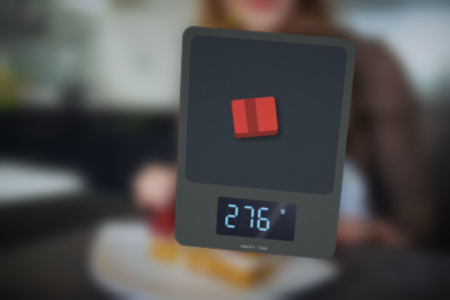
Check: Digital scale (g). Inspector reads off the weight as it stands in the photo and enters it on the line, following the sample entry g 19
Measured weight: g 276
